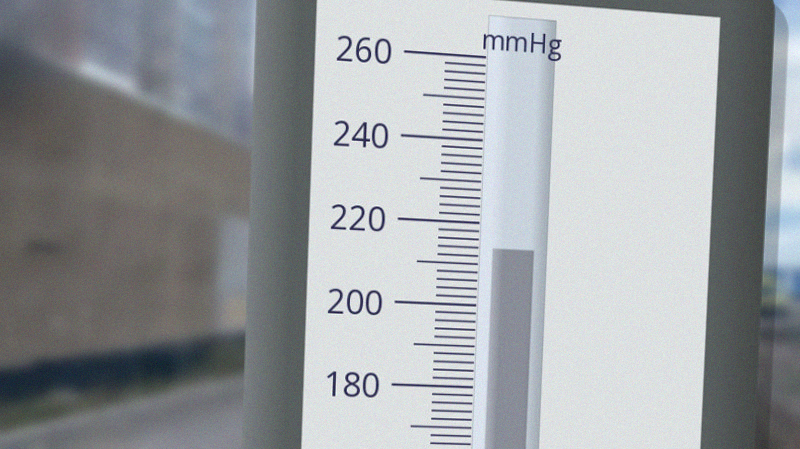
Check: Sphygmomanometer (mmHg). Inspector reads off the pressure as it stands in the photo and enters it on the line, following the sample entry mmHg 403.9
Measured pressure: mmHg 214
